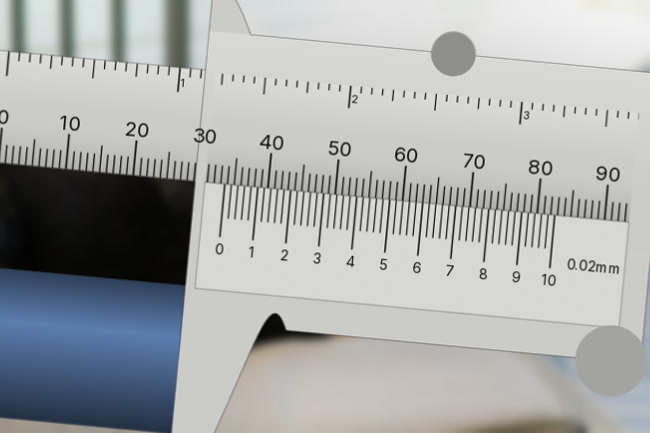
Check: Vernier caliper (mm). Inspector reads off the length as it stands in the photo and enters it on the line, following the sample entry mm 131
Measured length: mm 33.6
